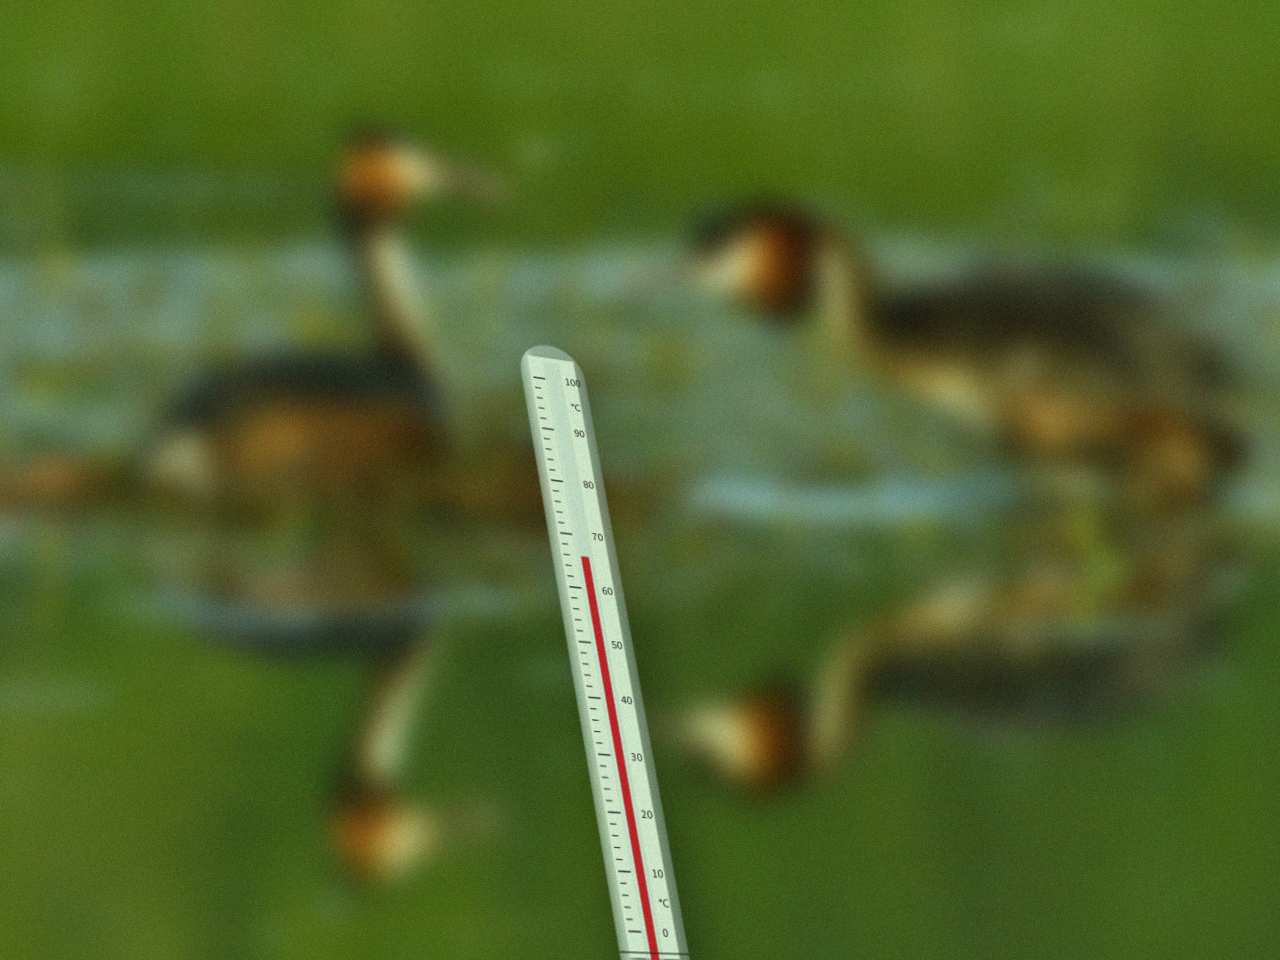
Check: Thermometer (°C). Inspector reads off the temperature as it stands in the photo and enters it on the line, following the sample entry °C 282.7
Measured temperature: °C 66
